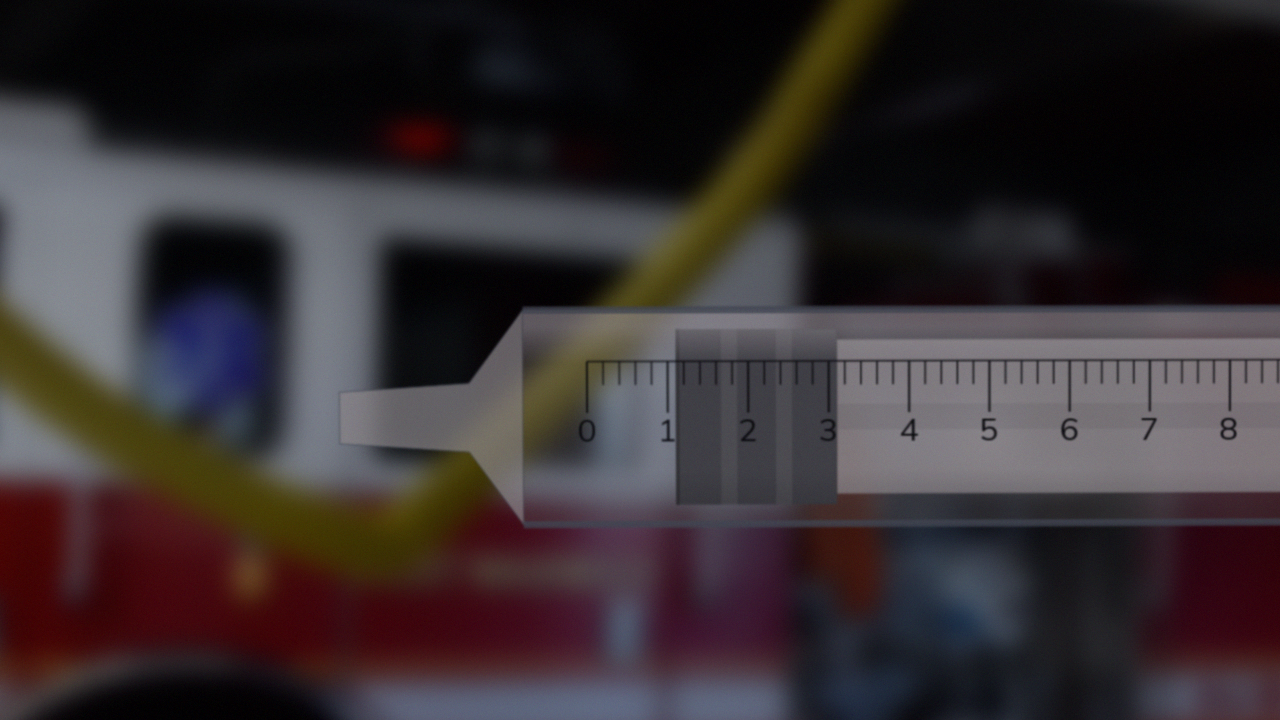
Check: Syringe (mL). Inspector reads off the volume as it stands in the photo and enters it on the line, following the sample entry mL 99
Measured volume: mL 1.1
